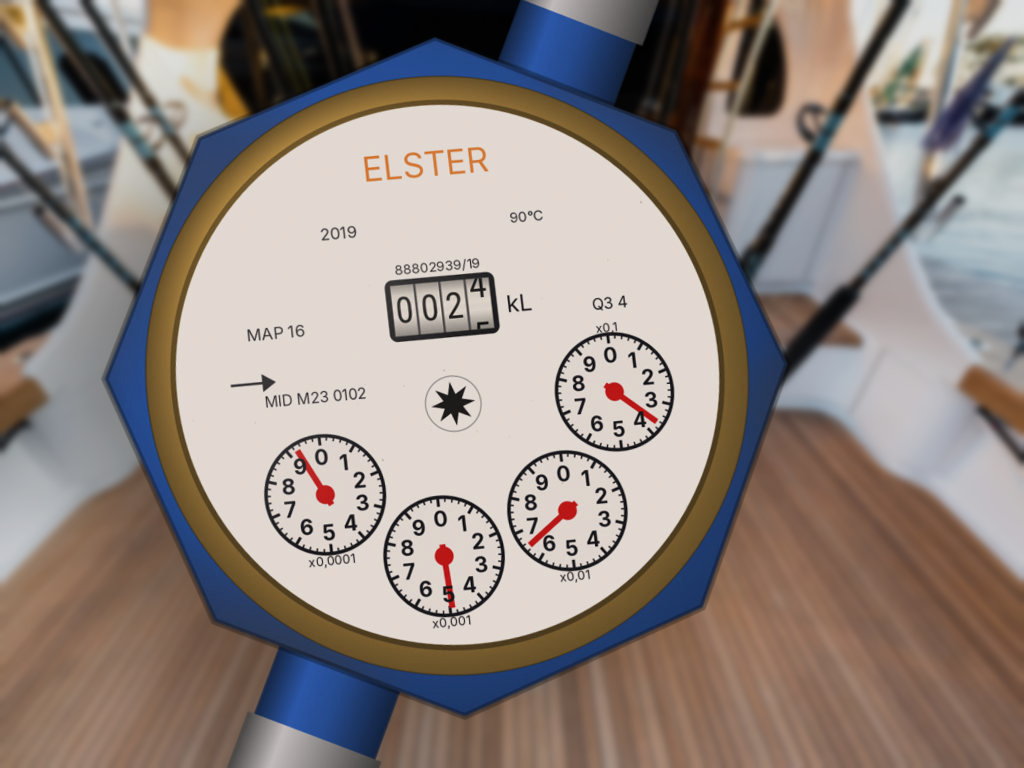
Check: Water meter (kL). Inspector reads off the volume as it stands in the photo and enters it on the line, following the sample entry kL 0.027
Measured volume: kL 24.3649
